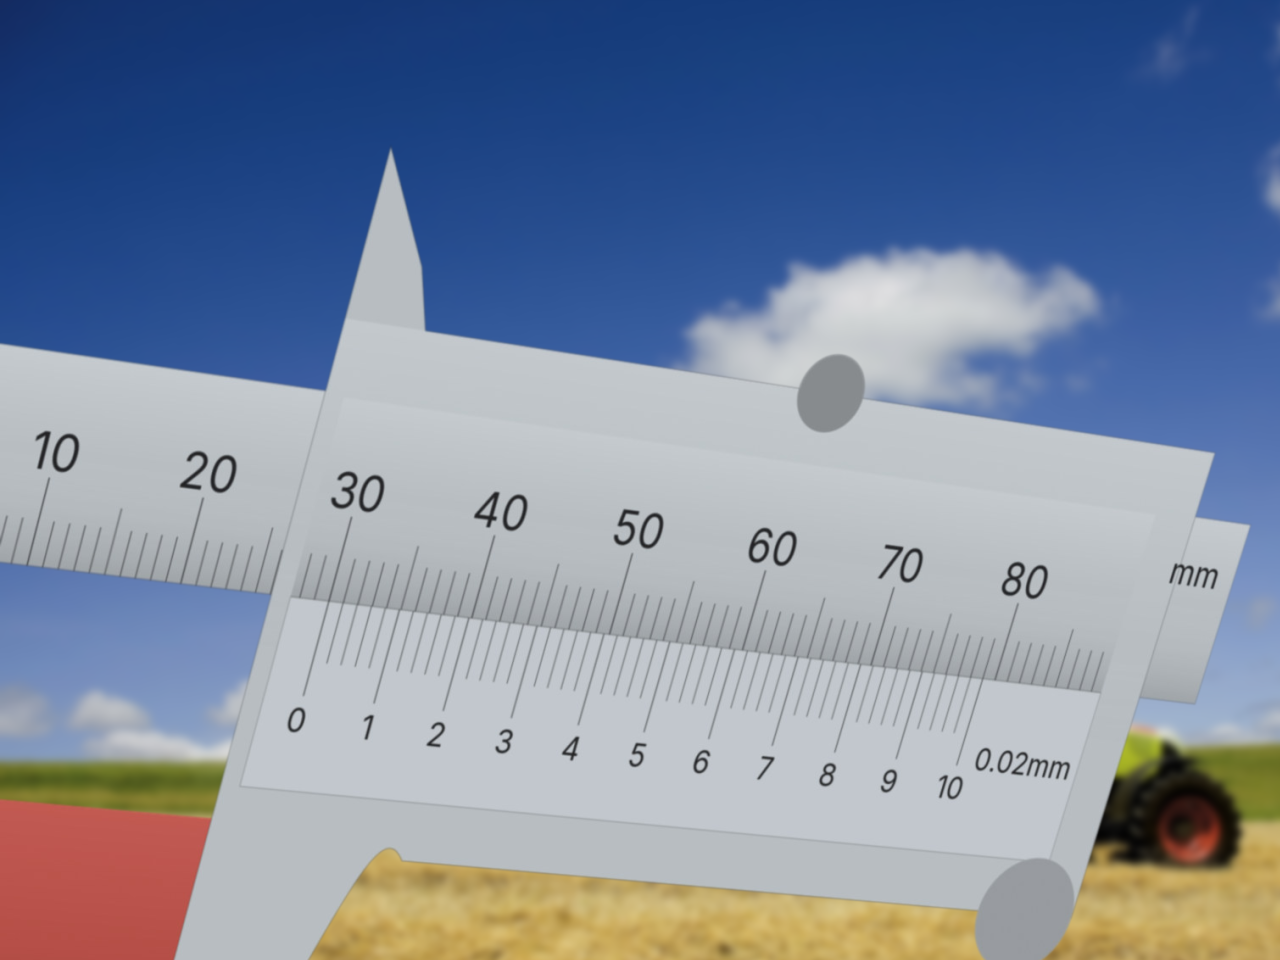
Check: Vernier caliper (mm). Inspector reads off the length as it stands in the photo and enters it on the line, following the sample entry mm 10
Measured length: mm 30.0
